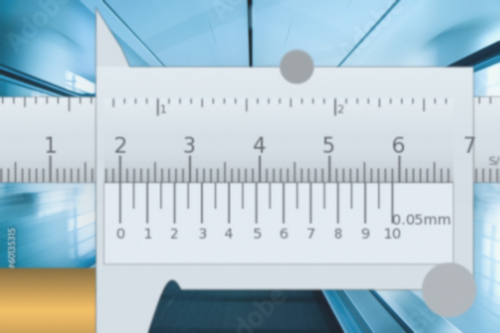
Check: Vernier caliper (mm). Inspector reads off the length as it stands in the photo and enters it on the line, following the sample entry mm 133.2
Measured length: mm 20.0
